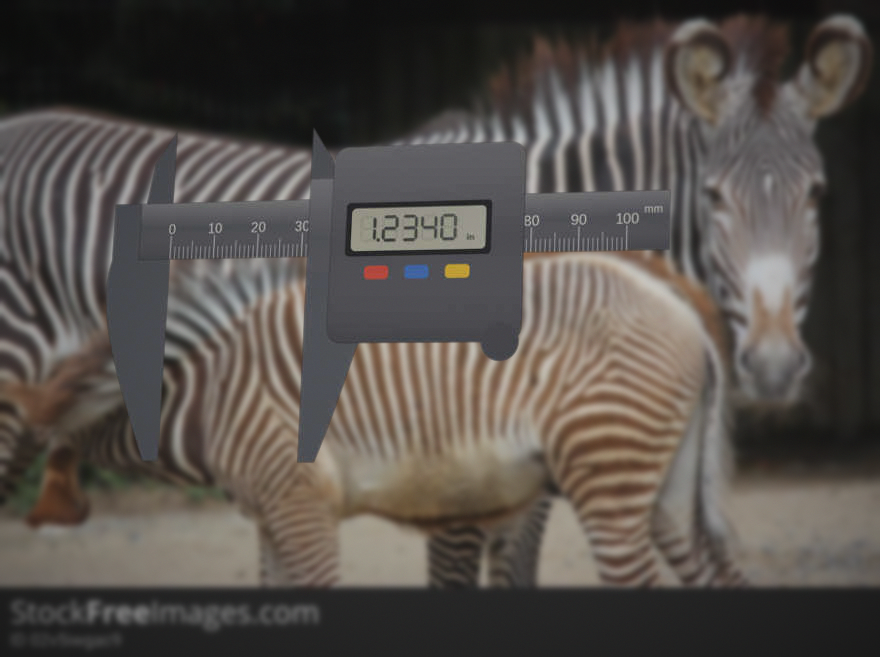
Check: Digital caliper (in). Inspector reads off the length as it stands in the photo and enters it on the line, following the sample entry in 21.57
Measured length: in 1.2340
